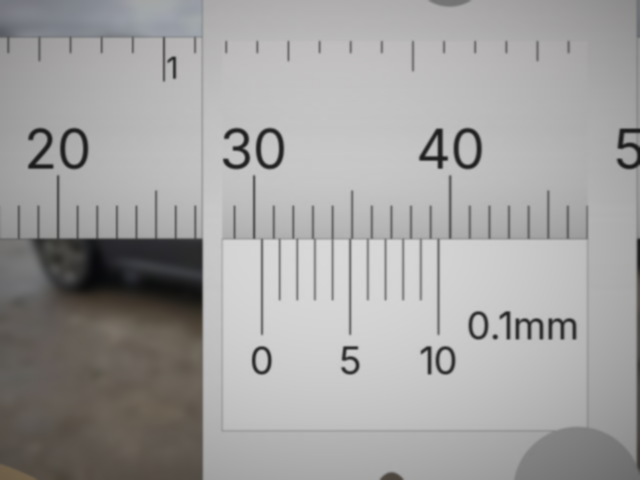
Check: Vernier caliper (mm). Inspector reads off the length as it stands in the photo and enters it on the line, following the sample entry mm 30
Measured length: mm 30.4
